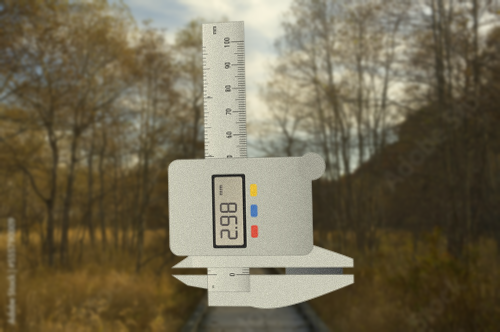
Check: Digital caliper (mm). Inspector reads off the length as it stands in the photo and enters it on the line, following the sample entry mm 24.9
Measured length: mm 2.98
